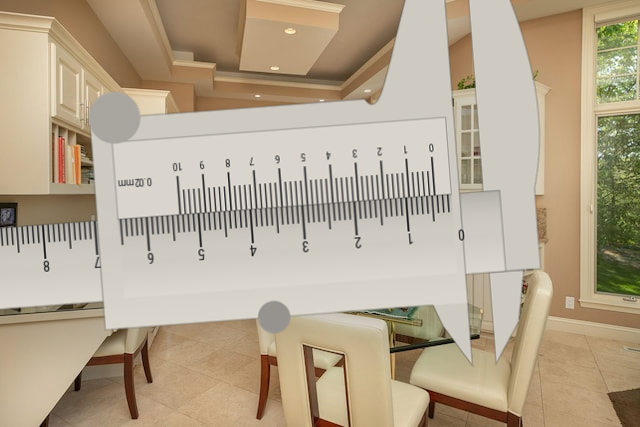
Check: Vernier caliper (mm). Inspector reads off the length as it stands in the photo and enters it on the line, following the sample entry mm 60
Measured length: mm 4.5
